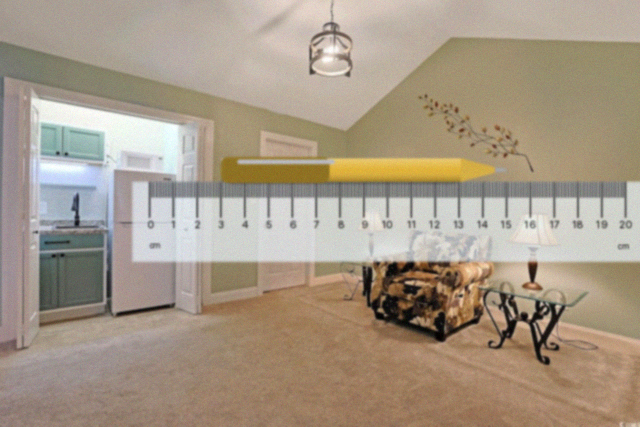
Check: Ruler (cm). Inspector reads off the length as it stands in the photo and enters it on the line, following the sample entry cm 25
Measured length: cm 12
